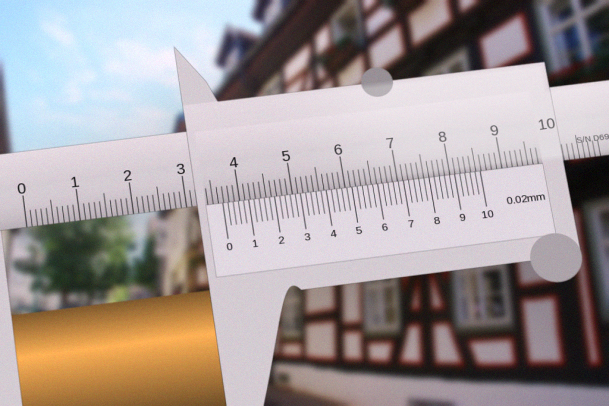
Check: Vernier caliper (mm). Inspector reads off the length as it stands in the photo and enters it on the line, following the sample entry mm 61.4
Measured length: mm 36.8
